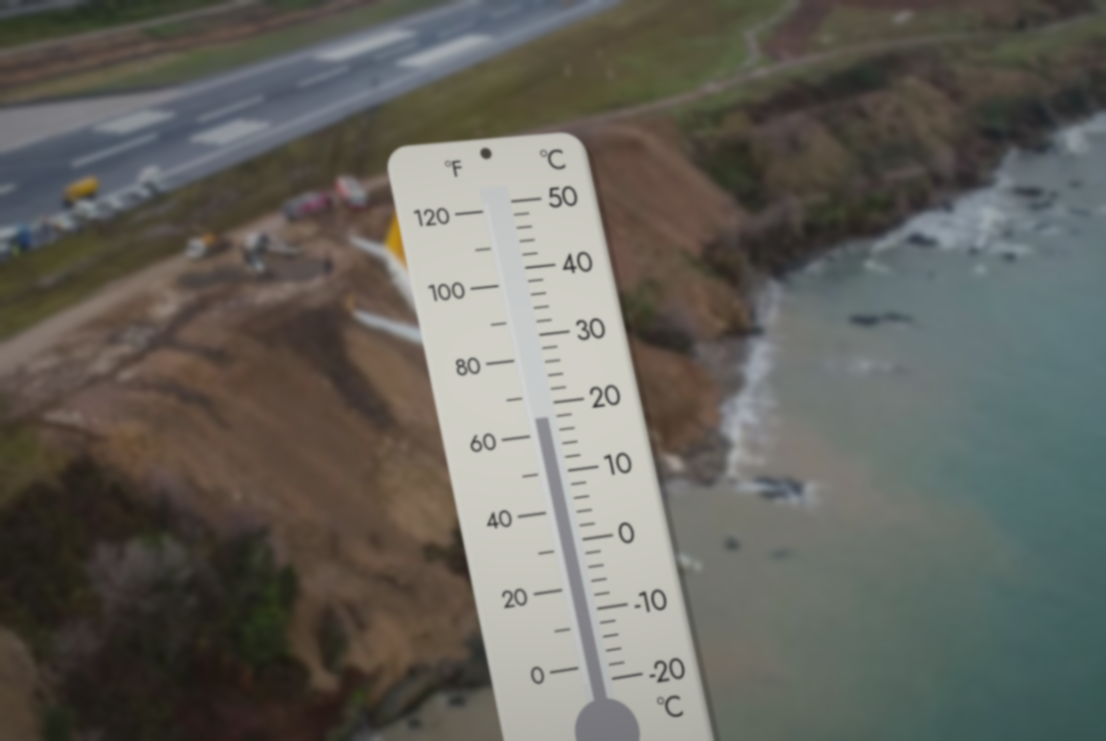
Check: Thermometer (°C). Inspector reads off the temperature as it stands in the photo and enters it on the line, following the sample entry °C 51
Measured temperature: °C 18
